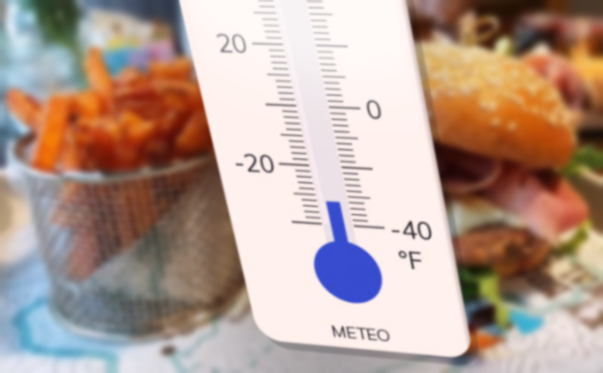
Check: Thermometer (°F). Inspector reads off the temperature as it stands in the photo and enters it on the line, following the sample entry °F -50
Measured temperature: °F -32
